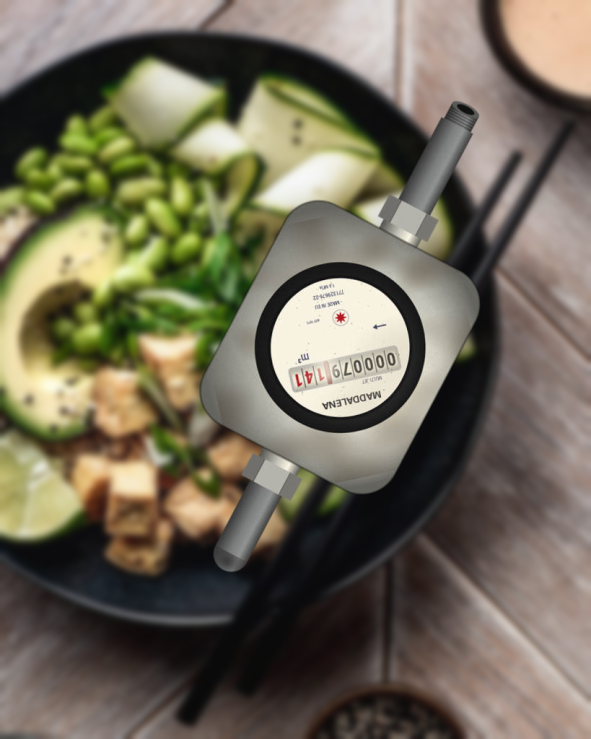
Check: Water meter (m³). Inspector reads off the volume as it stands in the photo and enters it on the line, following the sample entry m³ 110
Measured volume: m³ 79.141
